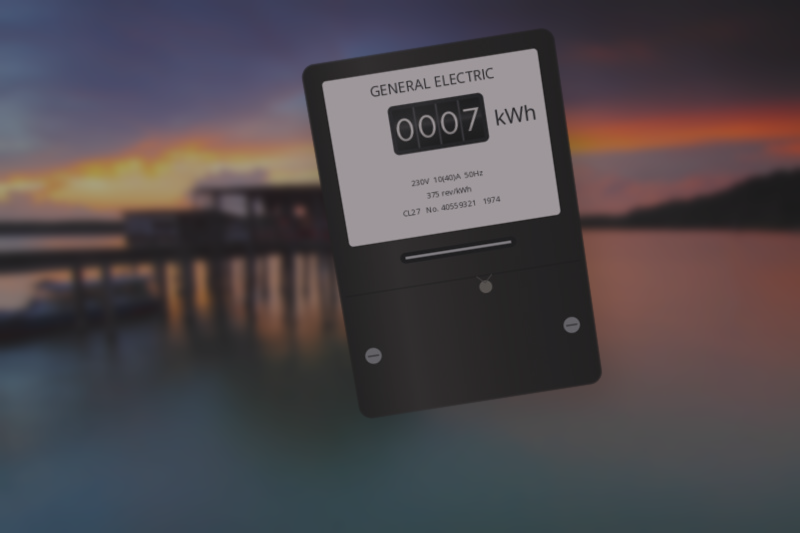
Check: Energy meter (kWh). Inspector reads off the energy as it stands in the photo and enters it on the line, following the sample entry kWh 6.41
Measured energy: kWh 7
